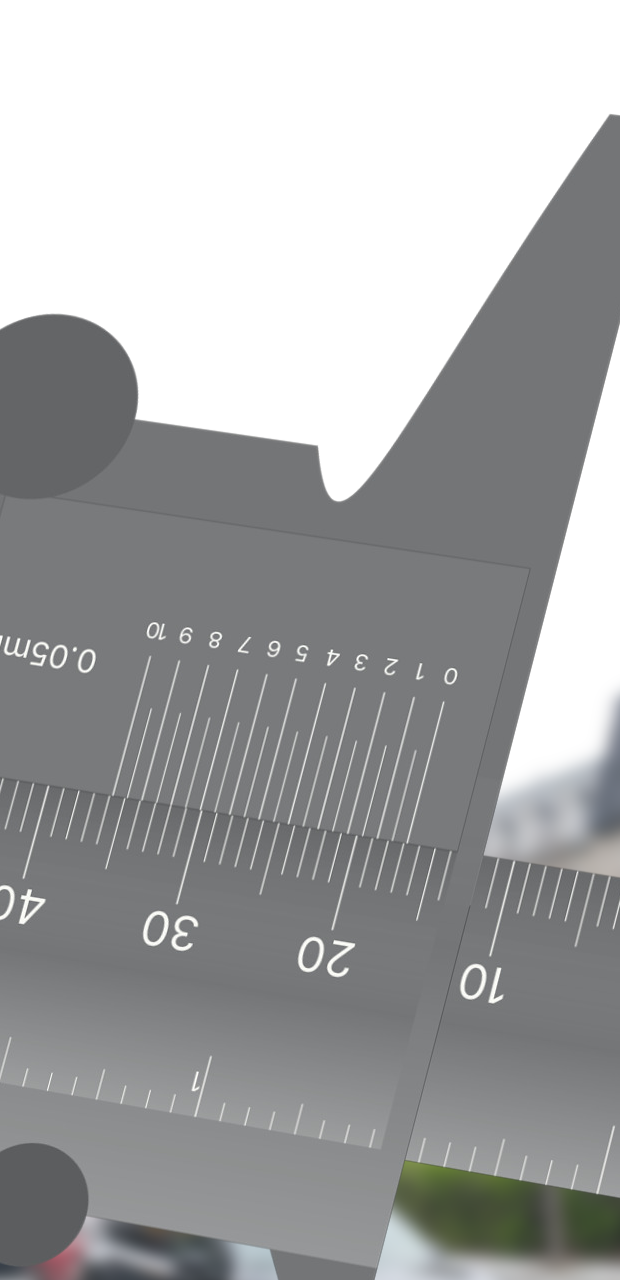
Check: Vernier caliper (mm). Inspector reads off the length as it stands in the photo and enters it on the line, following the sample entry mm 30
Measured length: mm 16.8
